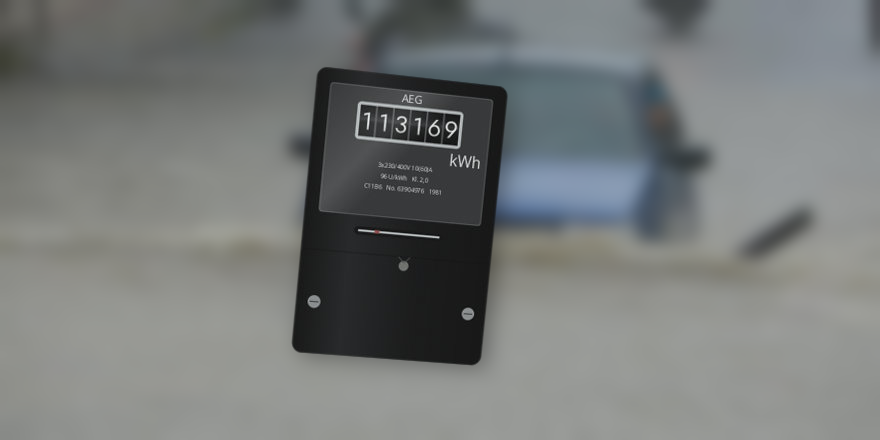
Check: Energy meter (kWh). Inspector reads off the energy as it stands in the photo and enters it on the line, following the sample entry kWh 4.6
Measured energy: kWh 113169
